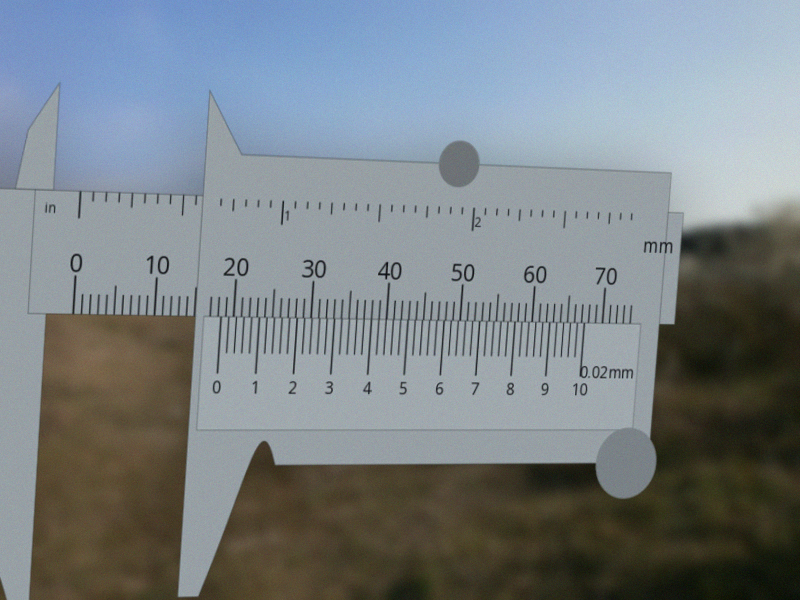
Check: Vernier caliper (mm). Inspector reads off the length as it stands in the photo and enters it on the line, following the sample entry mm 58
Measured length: mm 18.4
